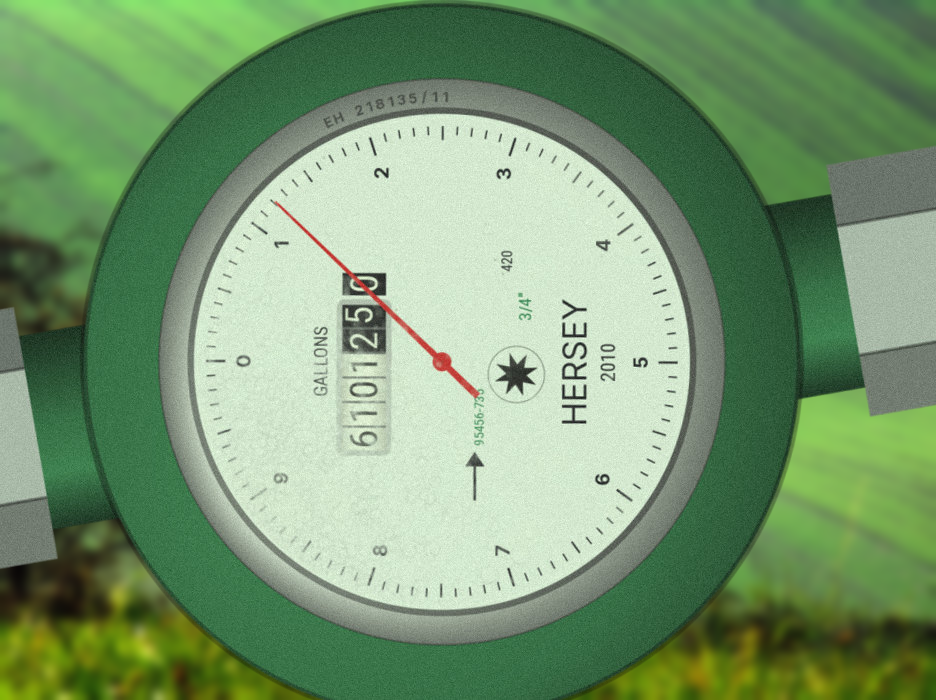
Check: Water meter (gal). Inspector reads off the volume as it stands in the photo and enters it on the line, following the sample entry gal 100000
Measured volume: gal 6101251.2
